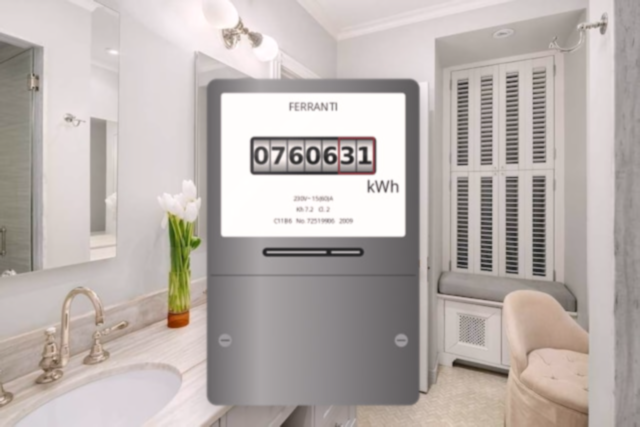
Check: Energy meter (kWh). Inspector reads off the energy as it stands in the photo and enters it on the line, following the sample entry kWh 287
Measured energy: kWh 7606.31
